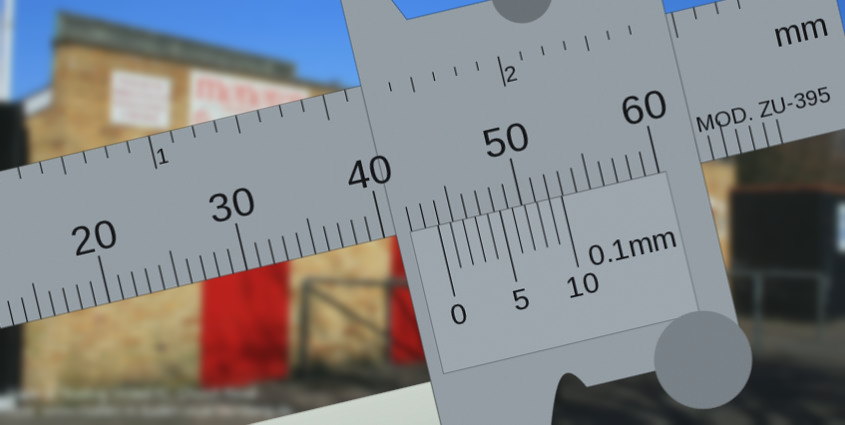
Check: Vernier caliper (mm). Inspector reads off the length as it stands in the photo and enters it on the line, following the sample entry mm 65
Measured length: mm 43.9
